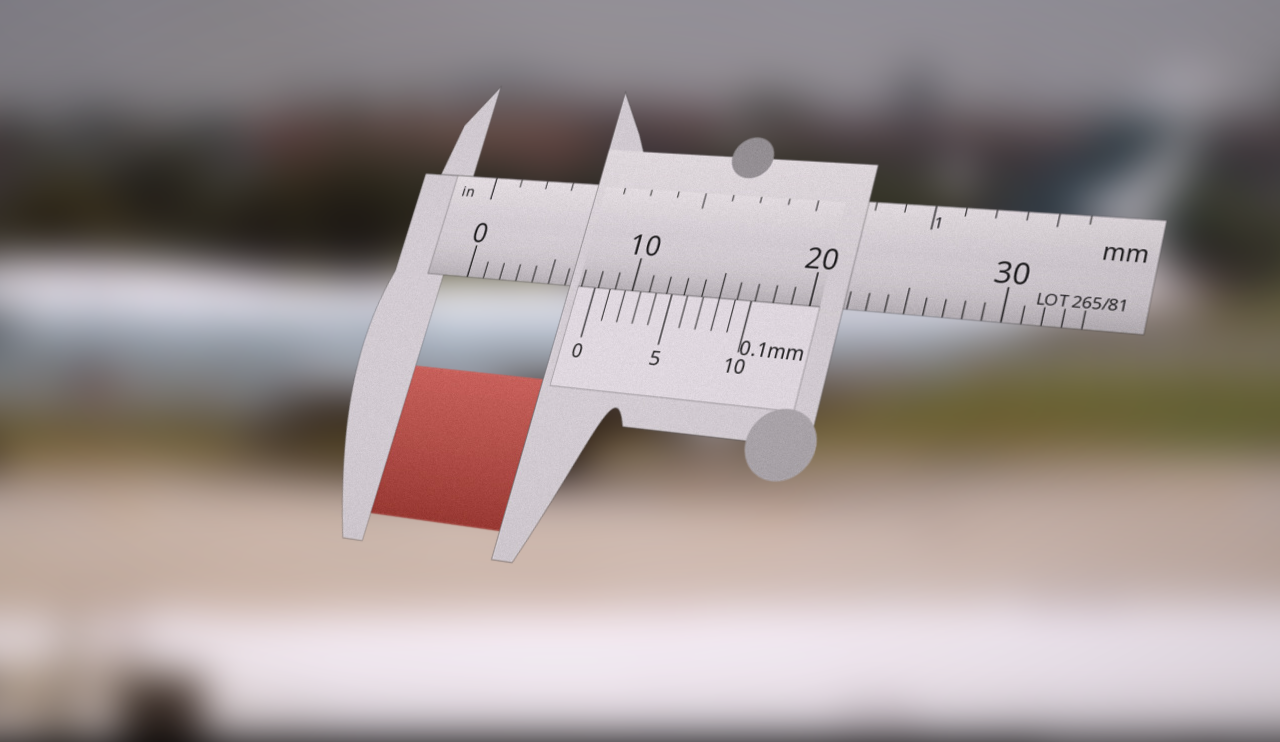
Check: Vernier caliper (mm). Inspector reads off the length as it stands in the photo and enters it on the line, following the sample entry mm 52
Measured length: mm 7.8
